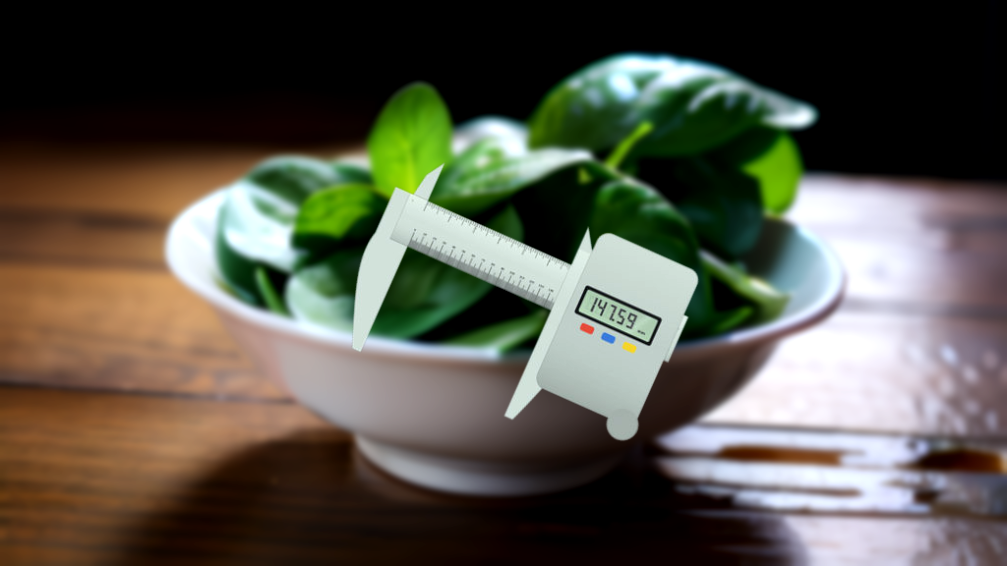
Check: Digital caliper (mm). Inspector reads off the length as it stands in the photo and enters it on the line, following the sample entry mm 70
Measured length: mm 147.59
